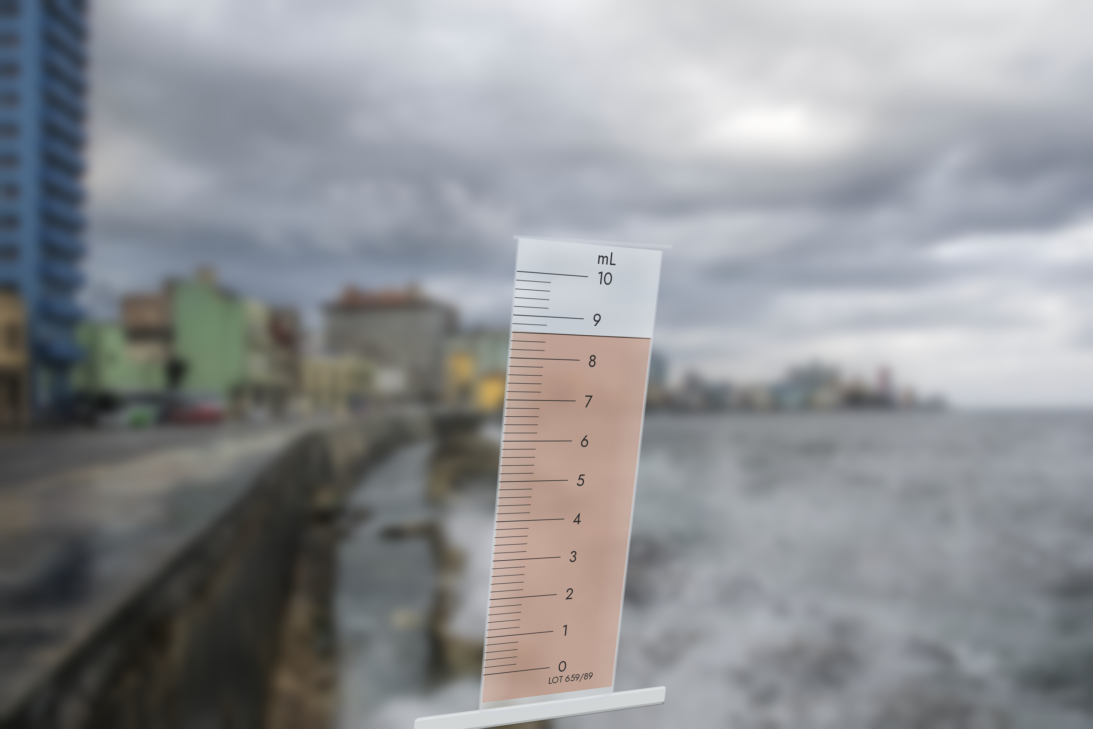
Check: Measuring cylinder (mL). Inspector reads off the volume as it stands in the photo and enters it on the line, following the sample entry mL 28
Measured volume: mL 8.6
